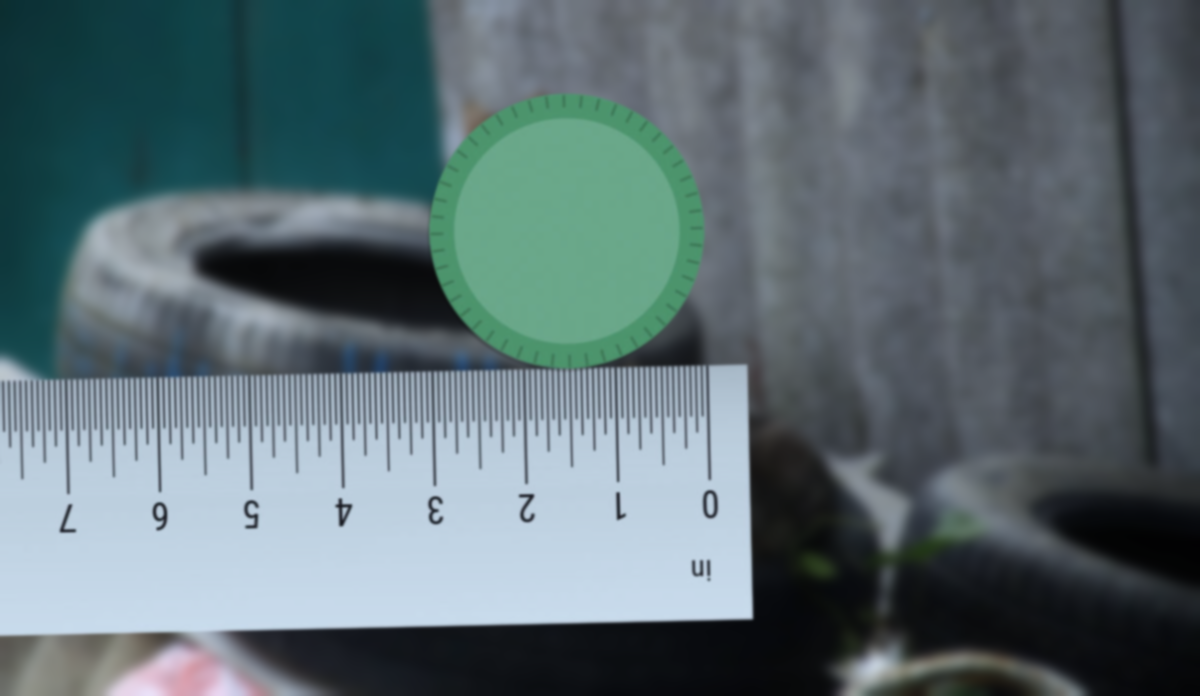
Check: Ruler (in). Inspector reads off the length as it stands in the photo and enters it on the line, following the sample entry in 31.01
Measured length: in 3
